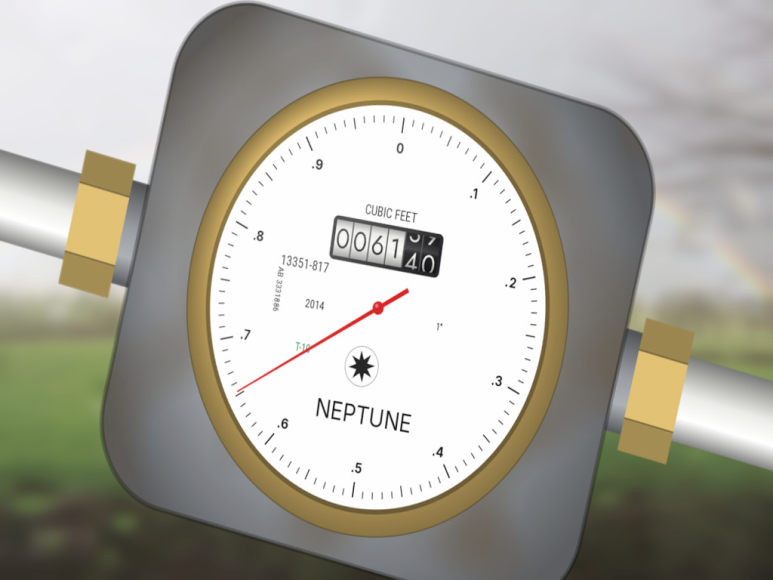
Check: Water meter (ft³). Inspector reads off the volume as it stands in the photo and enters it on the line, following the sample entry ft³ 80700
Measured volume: ft³ 6139.65
